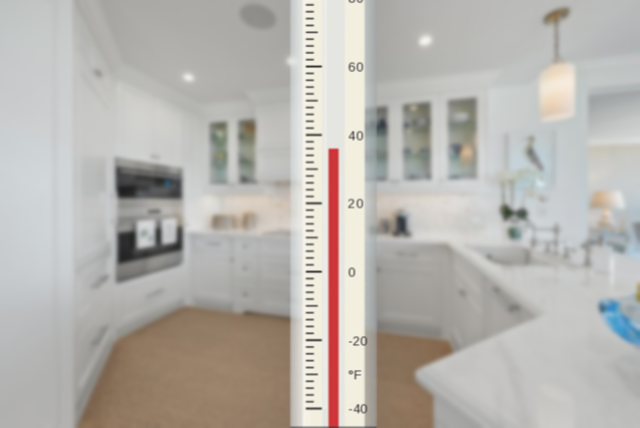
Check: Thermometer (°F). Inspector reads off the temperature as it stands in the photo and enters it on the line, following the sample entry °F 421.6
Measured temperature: °F 36
